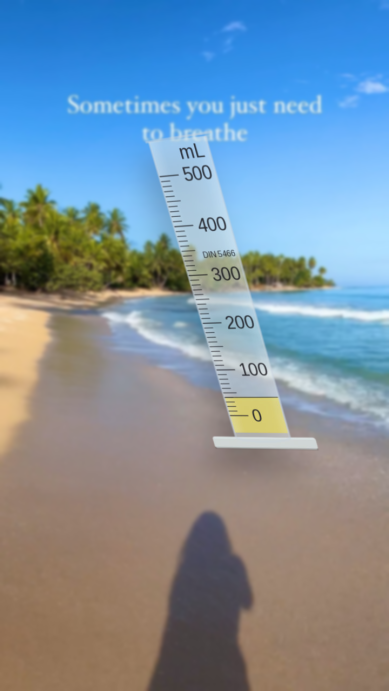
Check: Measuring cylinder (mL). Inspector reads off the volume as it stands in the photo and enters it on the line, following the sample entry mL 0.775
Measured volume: mL 40
